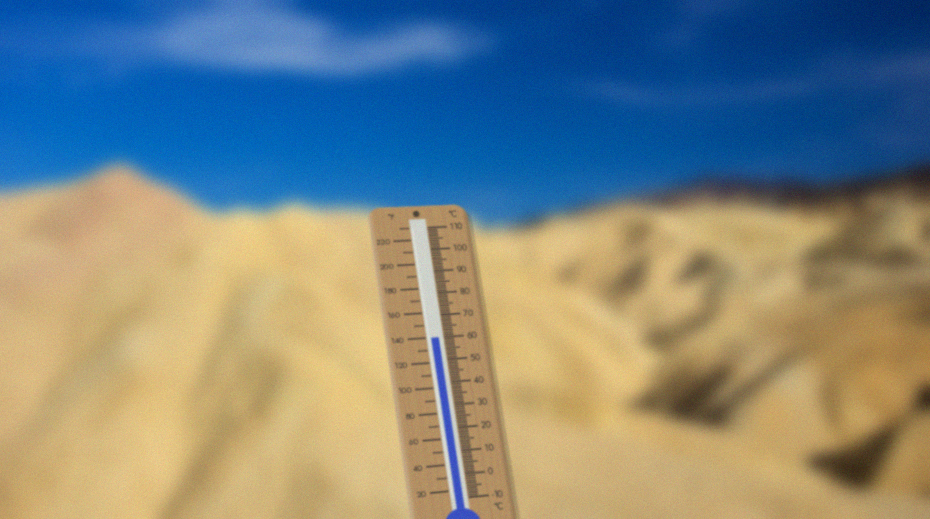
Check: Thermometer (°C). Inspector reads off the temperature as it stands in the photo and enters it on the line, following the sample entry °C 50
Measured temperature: °C 60
